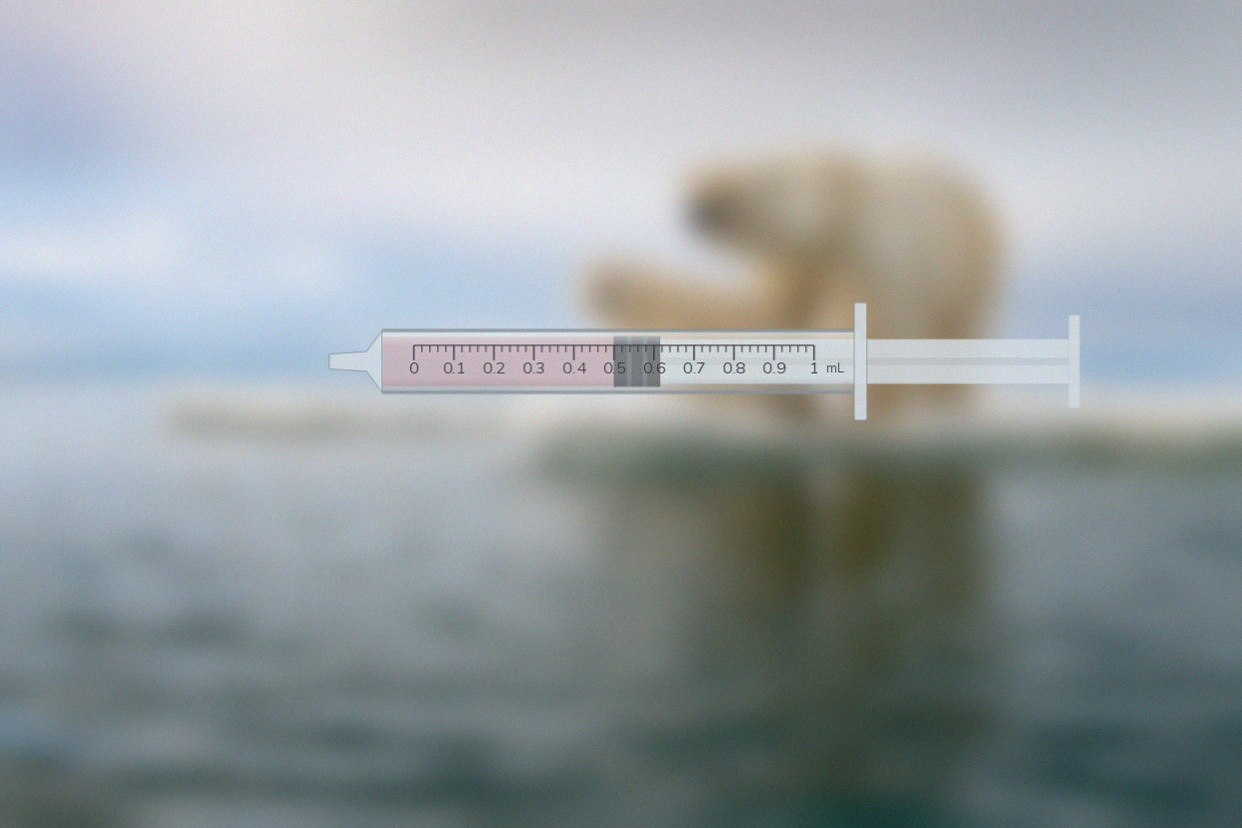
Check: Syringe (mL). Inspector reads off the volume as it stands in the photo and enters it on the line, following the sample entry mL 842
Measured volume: mL 0.5
